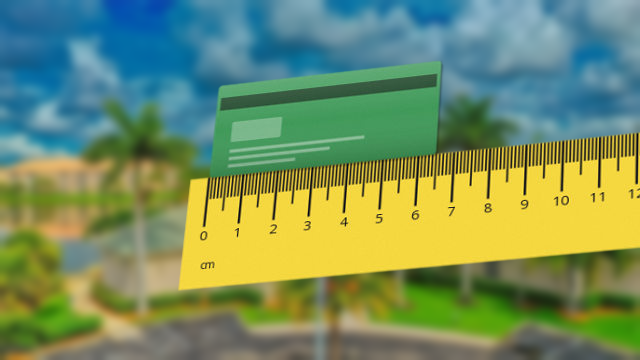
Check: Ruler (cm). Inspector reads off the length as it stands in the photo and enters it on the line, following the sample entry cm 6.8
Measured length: cm 6.5
